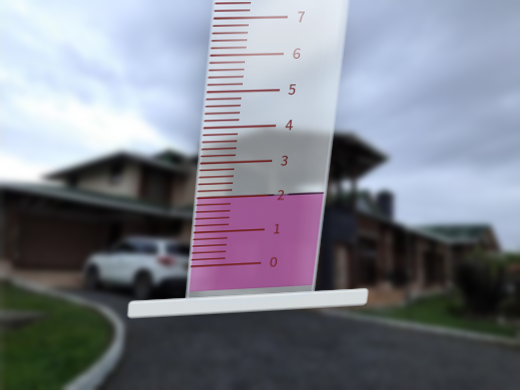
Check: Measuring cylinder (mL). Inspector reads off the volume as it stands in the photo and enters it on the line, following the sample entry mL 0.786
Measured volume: mL 2
